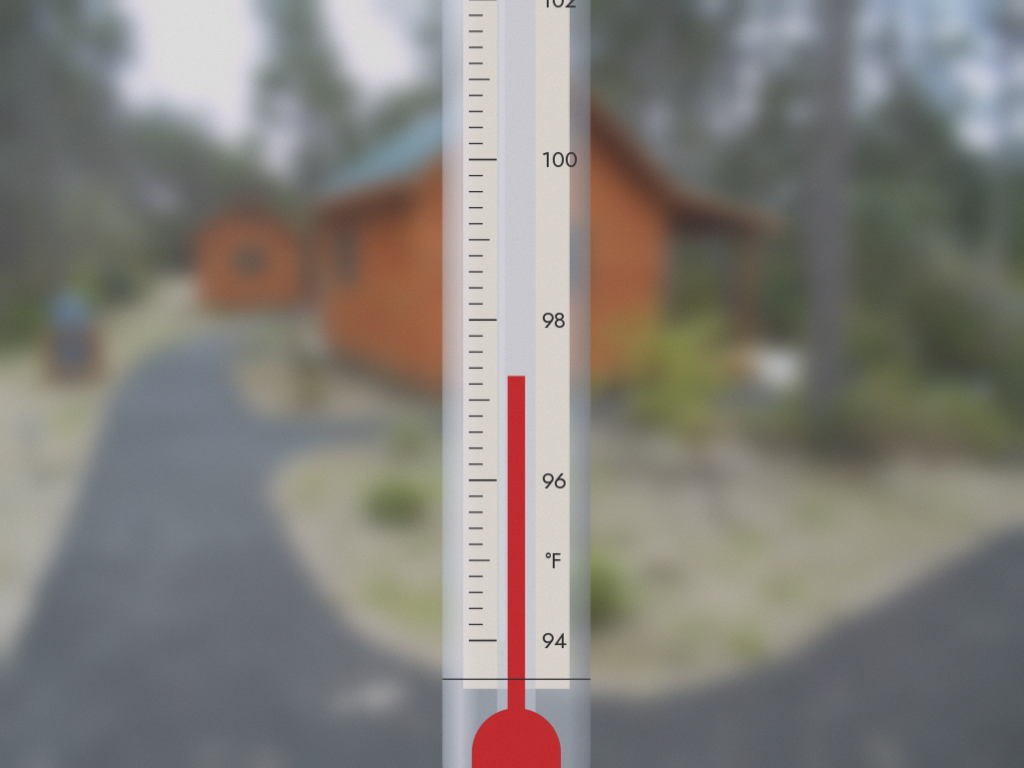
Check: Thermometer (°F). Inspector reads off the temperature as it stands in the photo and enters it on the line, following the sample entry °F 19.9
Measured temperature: °F 97.3
